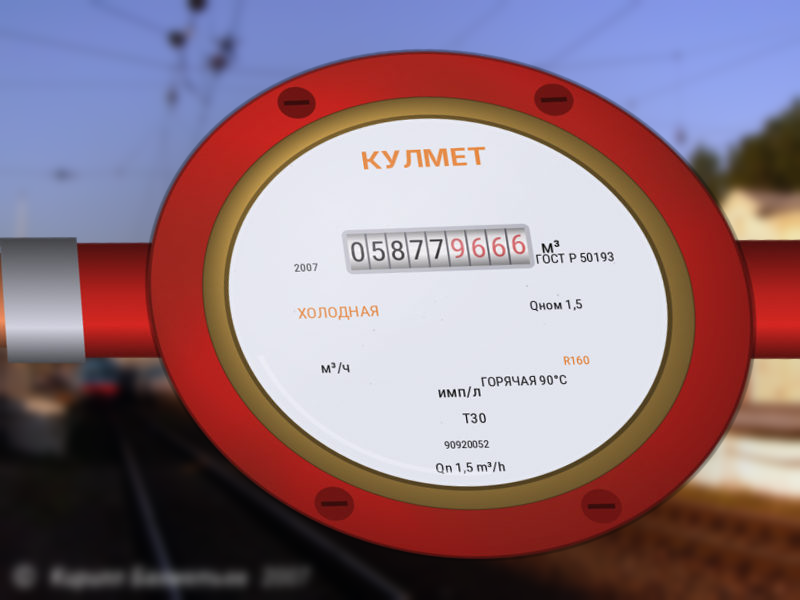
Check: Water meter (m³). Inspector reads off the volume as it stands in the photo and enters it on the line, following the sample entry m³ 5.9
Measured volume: m³ 5877.9666
